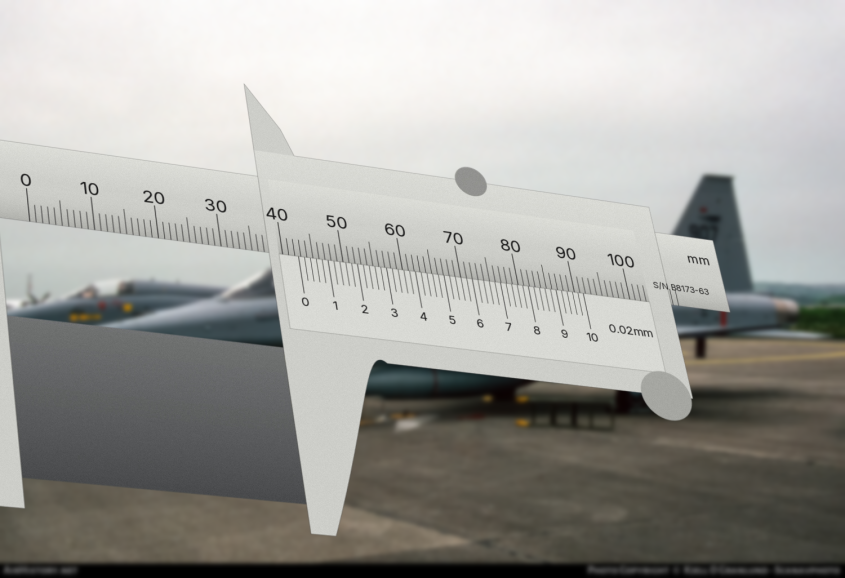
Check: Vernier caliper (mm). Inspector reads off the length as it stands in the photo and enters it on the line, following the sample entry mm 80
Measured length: mm 42.6
